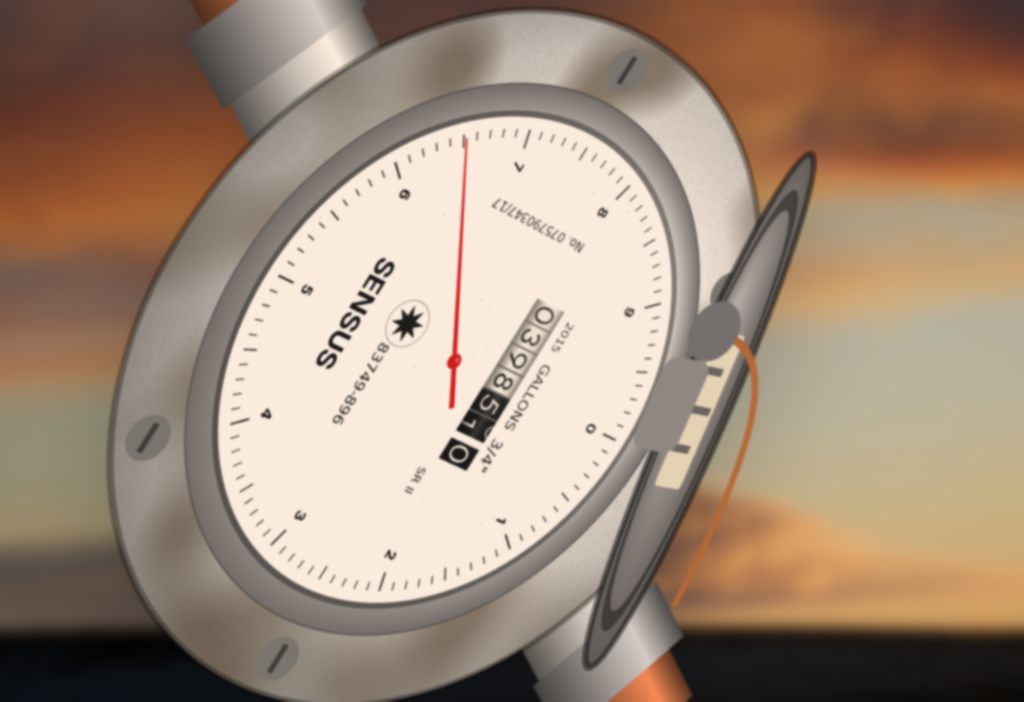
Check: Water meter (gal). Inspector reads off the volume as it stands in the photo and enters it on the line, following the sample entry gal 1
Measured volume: gal 398506.5
